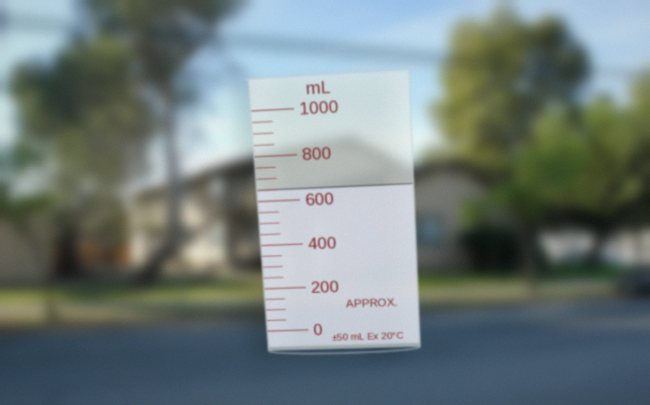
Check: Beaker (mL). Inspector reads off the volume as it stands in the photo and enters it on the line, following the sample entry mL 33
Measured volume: mL 650
